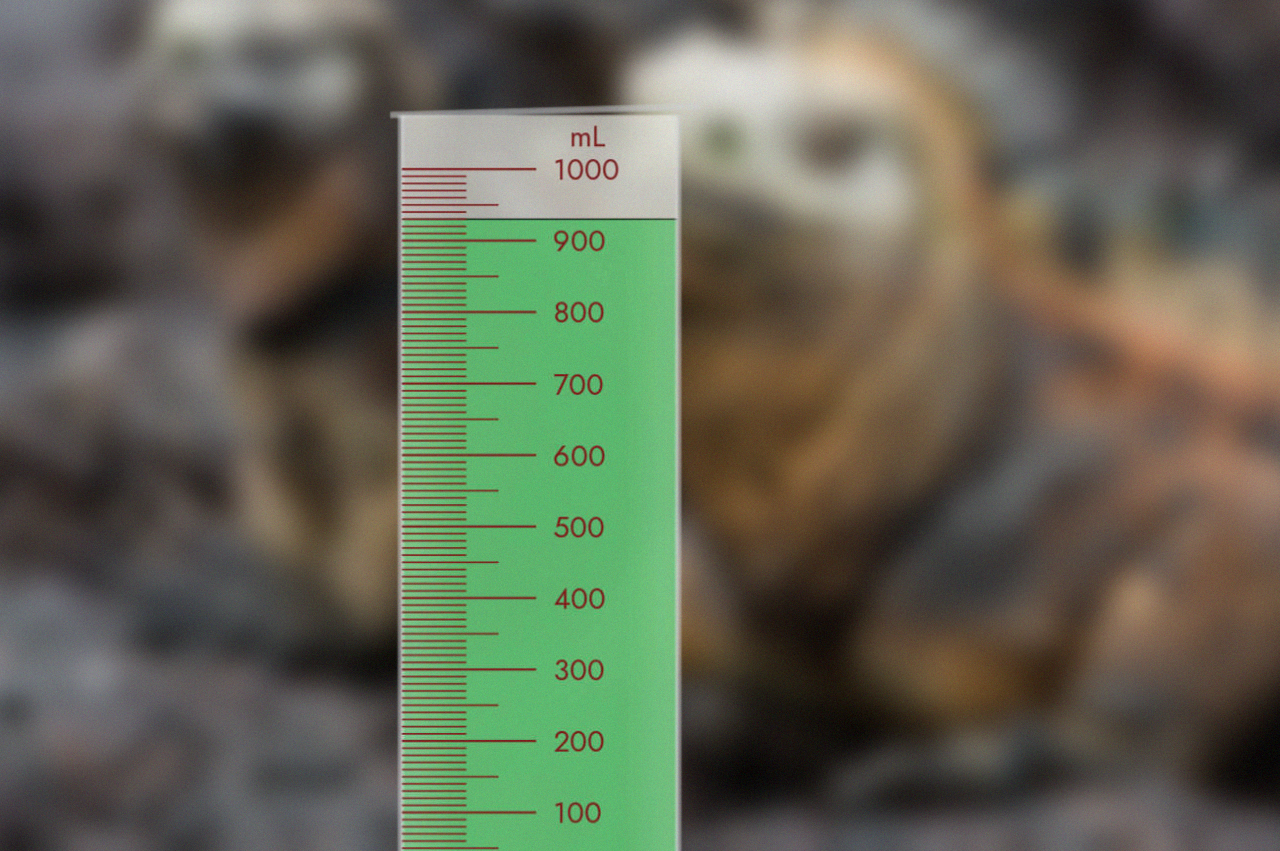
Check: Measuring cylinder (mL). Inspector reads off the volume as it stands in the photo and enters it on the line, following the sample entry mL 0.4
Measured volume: mL 930
